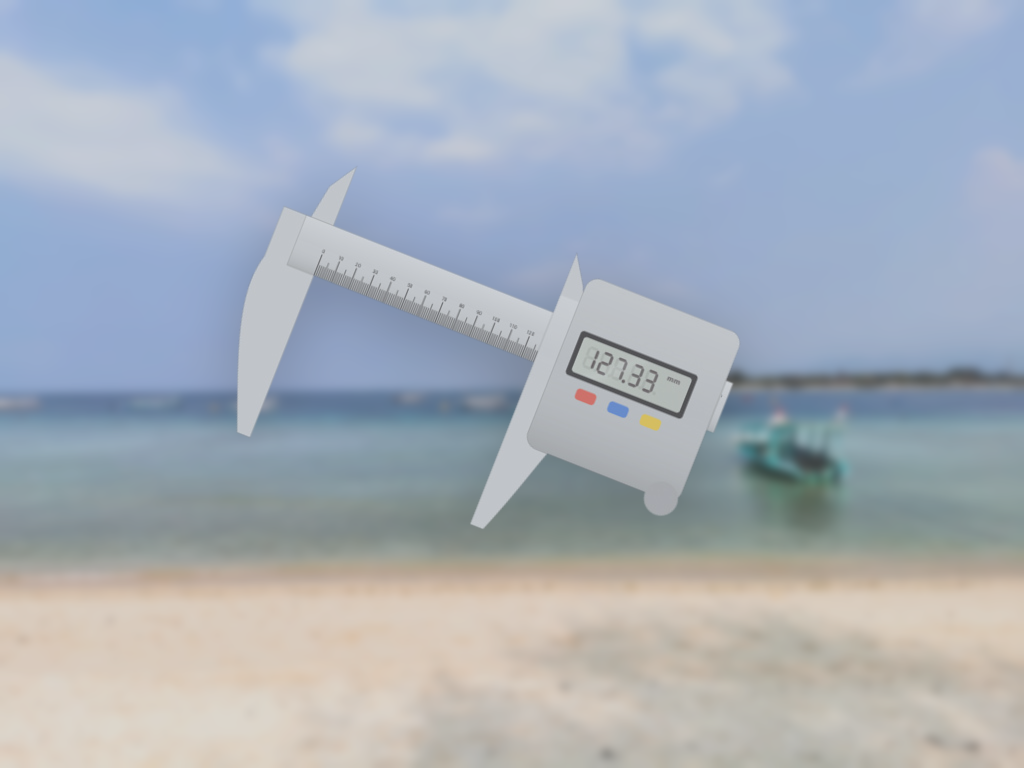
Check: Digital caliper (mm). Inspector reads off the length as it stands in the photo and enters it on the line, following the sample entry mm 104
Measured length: mm 127.33
